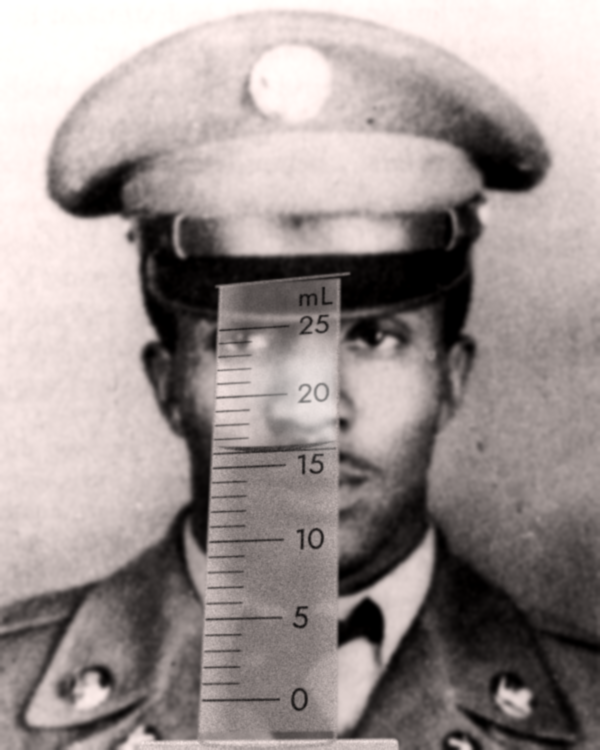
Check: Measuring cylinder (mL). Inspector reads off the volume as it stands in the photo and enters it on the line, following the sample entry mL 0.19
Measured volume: mL 16
